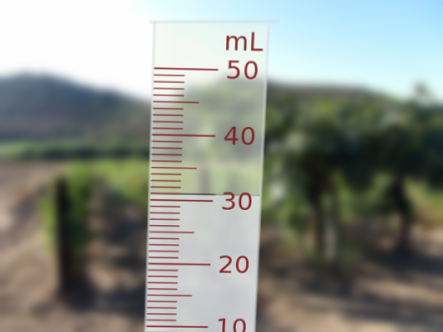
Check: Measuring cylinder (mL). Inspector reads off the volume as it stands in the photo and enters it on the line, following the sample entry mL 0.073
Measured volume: mL 31
